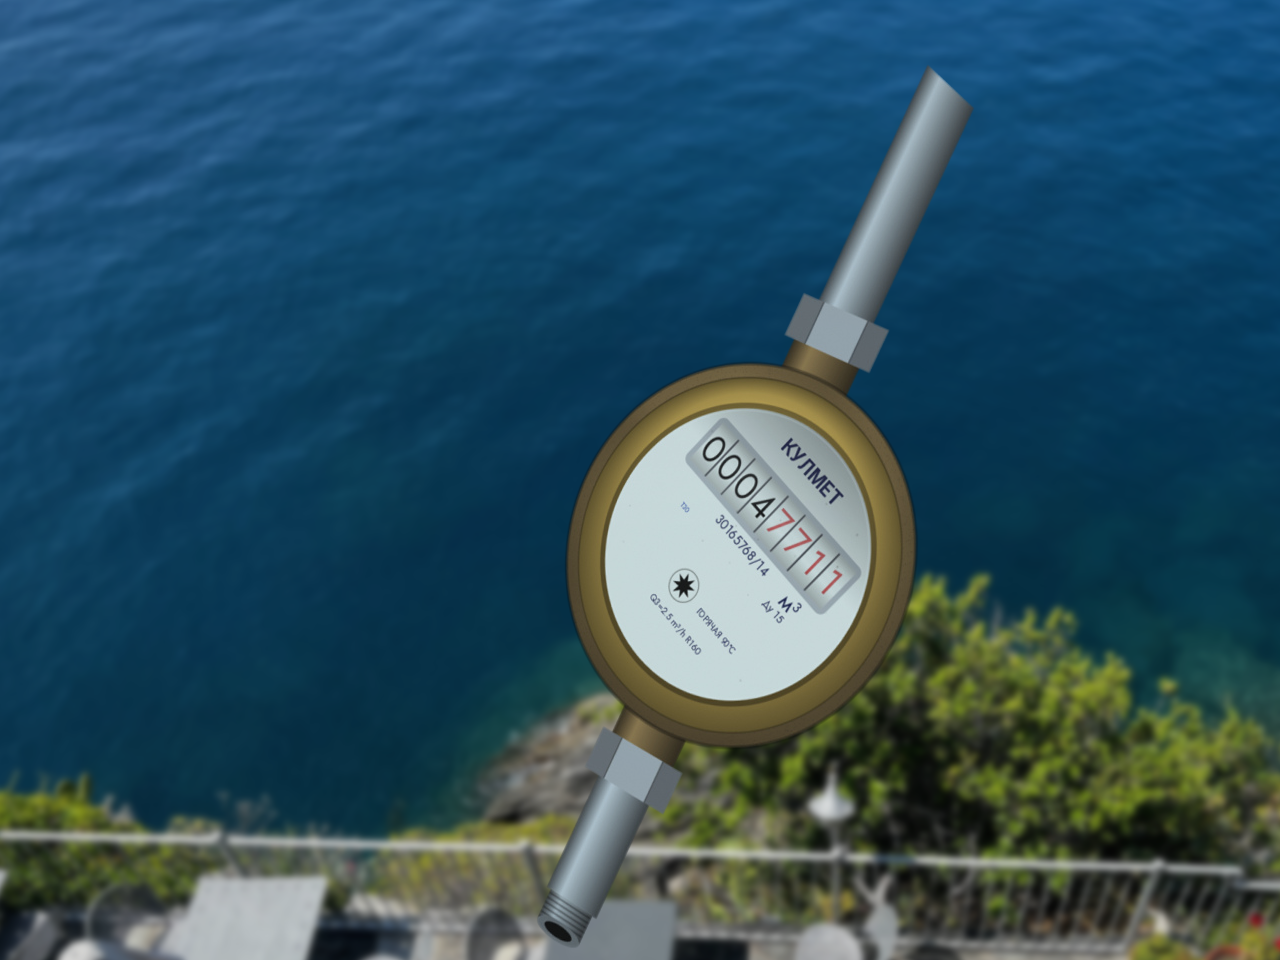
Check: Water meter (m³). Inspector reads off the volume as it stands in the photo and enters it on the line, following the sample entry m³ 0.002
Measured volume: m³ 4.7711
